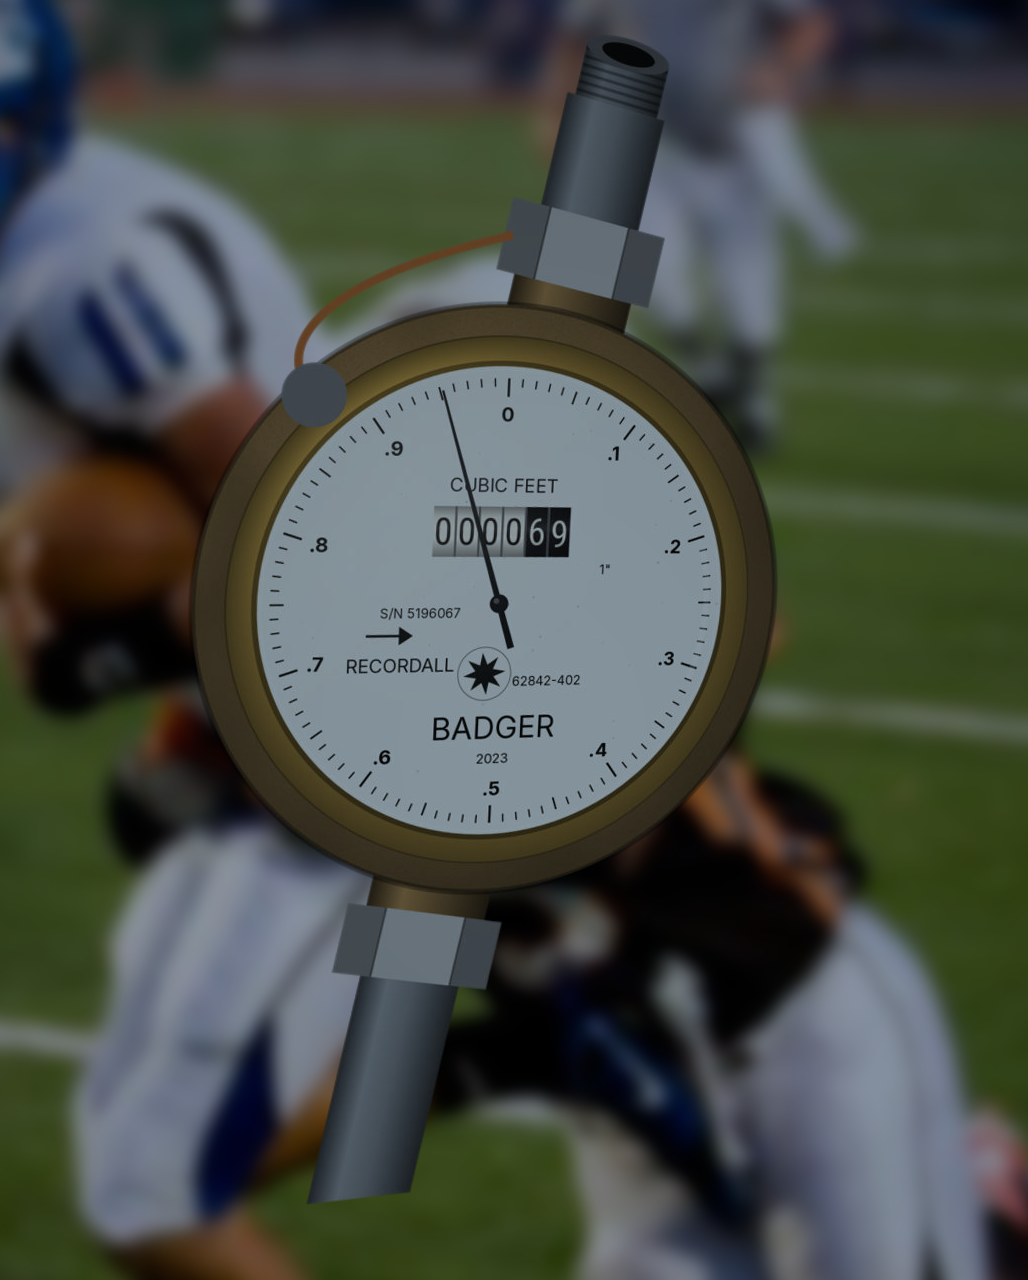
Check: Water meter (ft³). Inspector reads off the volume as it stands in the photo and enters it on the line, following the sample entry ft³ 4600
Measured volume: ft³ 68.95
